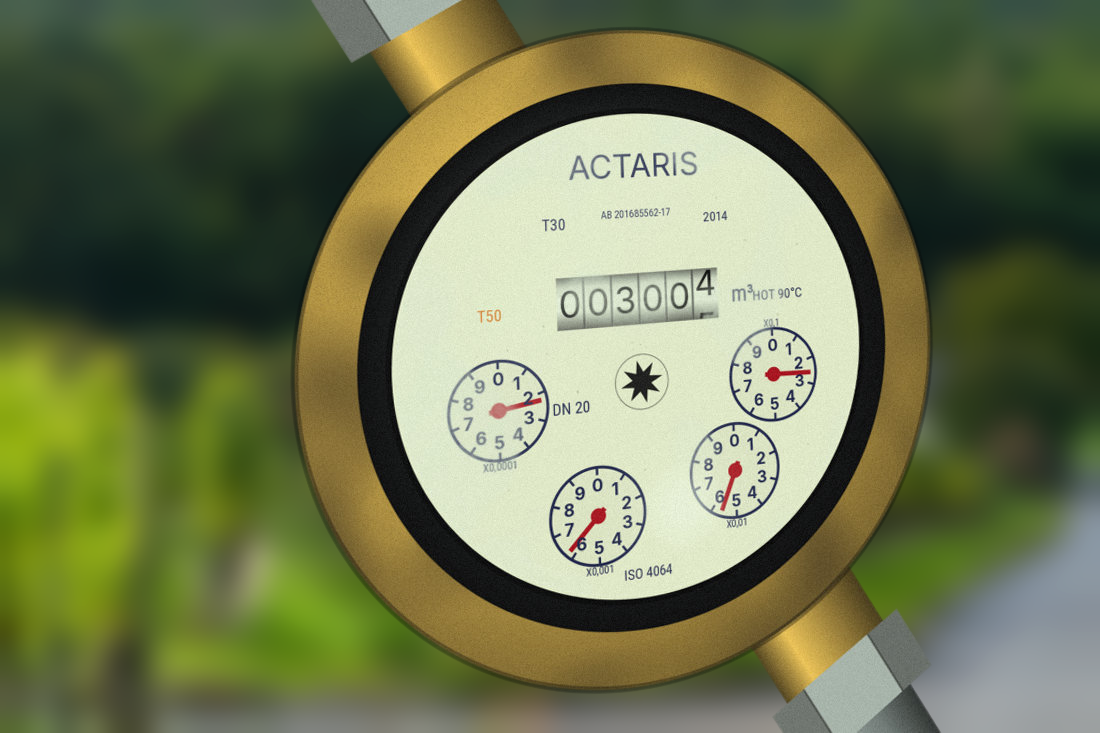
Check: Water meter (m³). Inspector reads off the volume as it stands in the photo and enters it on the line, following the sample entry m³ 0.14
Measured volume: m³ 3004.2562
